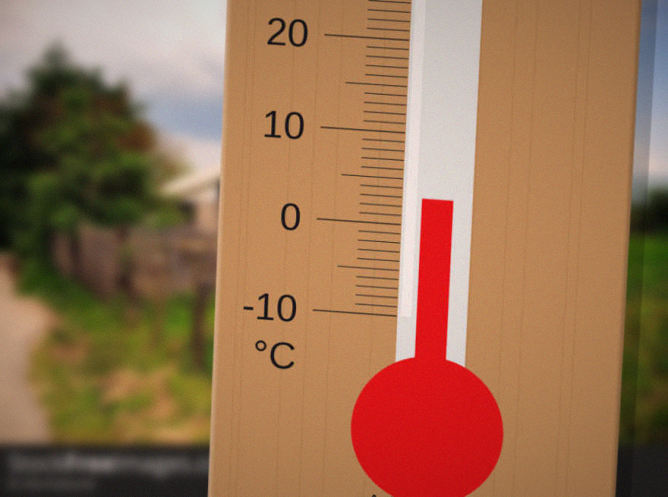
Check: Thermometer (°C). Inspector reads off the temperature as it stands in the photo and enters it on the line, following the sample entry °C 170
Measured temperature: °C 3
